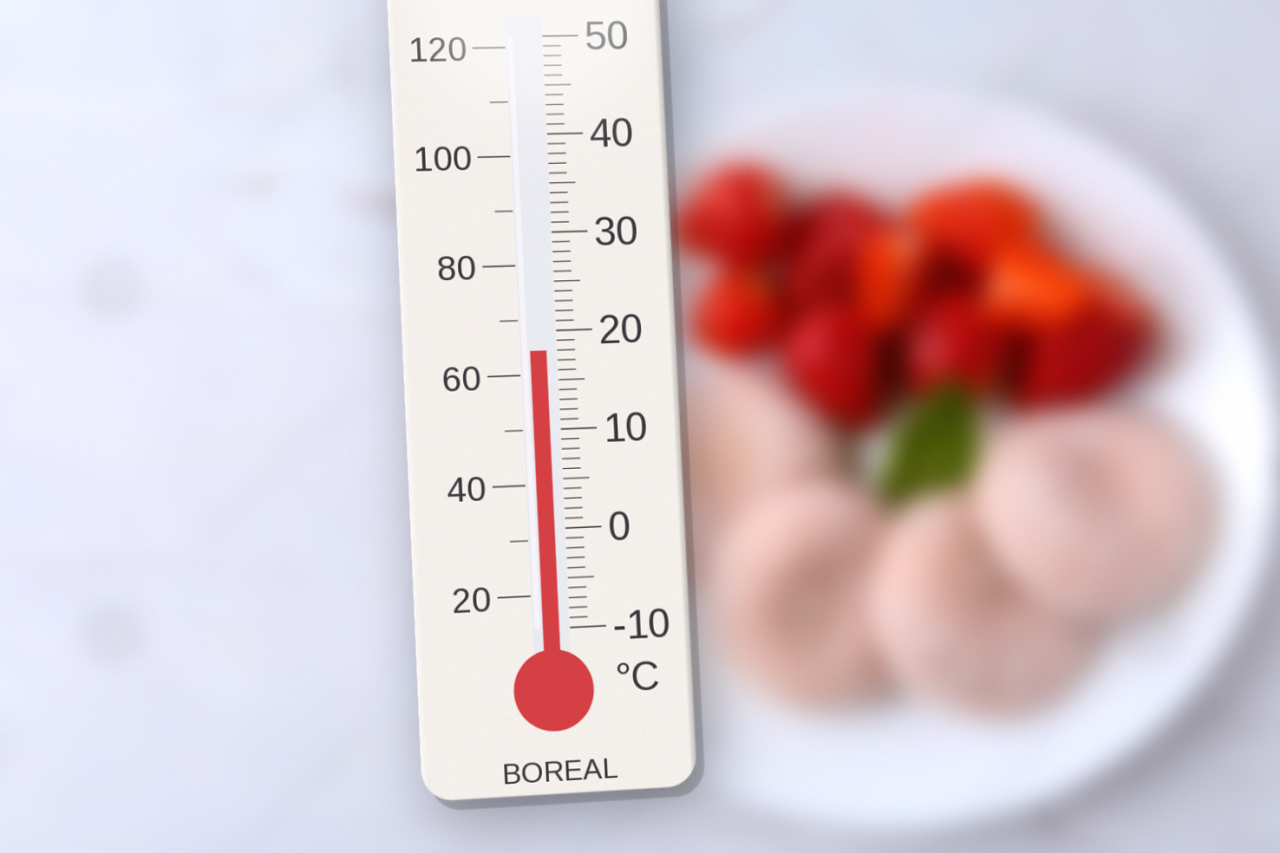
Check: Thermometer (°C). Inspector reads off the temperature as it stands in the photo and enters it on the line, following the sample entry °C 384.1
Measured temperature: °C 18
